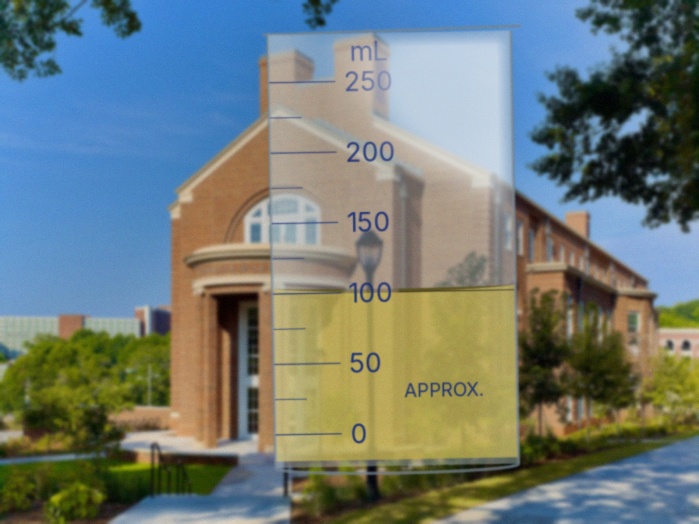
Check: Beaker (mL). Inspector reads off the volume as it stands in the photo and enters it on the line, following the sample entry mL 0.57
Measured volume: mL 100
